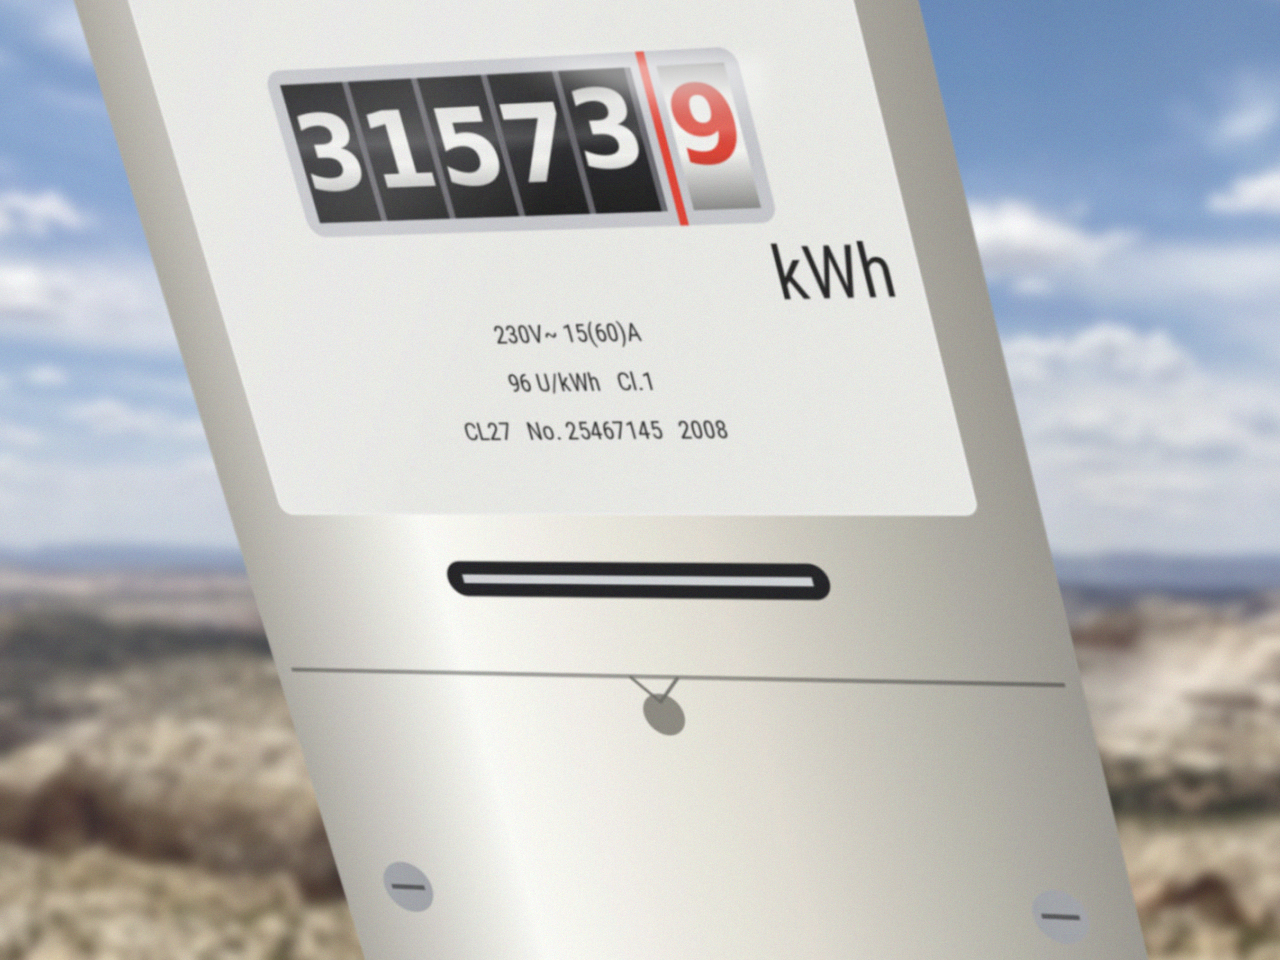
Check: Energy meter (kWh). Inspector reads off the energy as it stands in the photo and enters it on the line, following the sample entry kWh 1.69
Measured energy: kWh 31573.9
